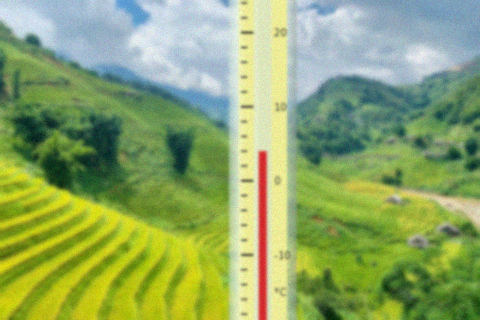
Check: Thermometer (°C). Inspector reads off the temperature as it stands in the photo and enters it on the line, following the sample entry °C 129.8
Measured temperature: °C 4
